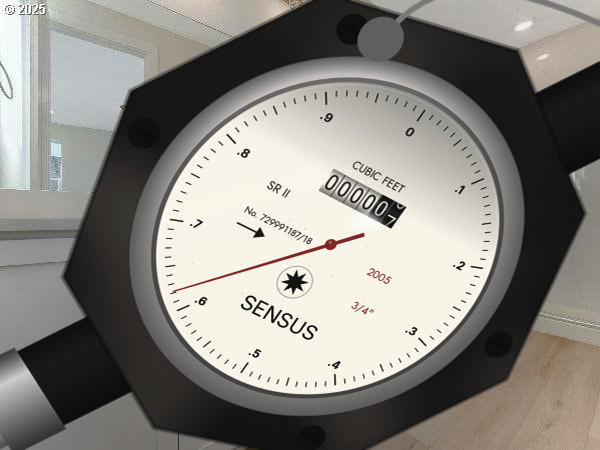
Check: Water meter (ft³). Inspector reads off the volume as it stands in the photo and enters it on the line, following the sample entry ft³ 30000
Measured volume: ft³ 6.62
